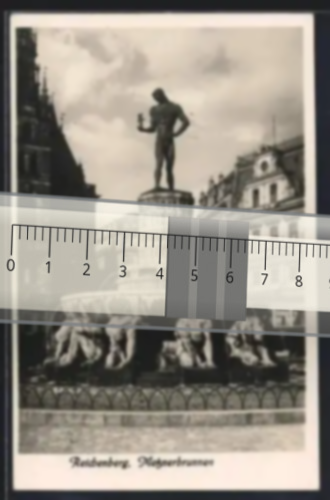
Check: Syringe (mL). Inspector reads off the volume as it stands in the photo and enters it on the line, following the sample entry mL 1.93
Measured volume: mL 4.2
